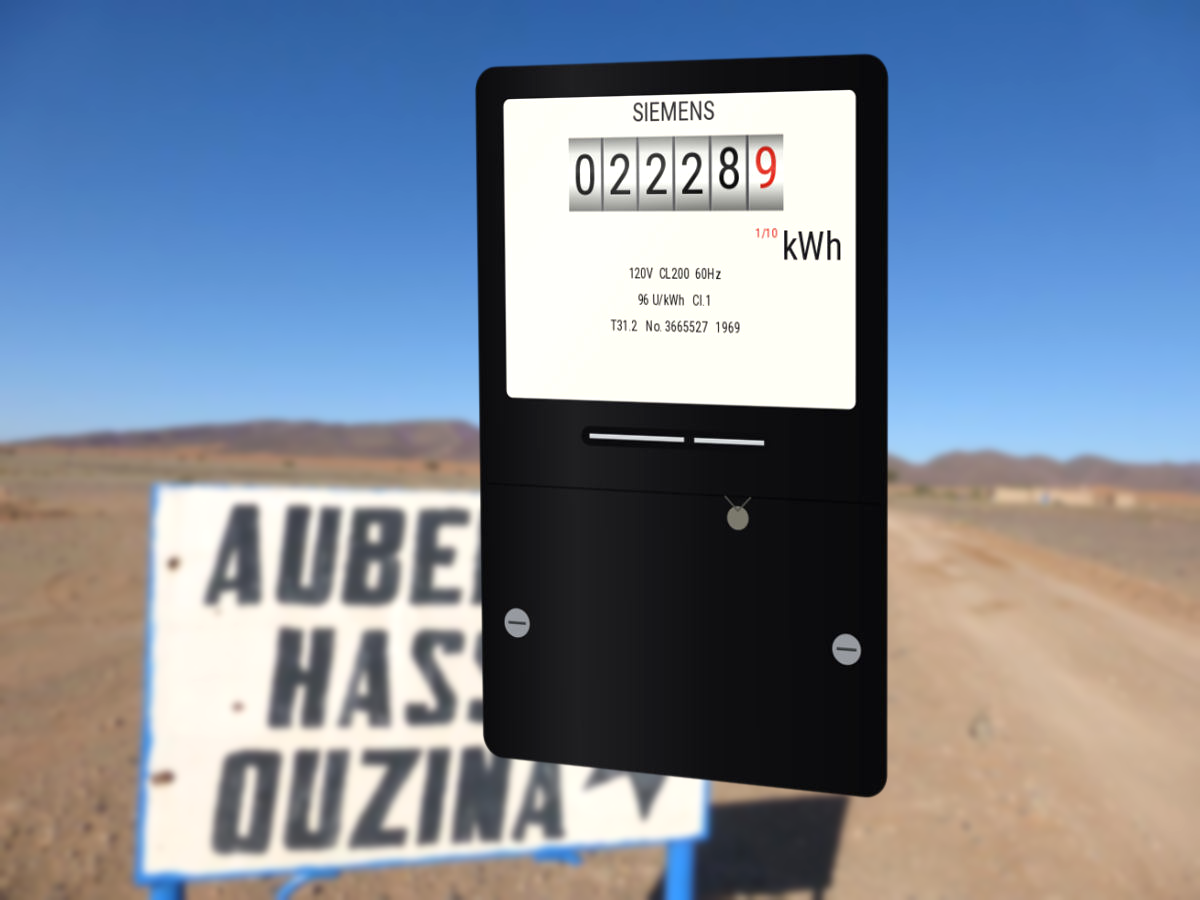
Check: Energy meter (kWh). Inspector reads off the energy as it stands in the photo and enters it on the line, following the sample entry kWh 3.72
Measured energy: kWh 2228.9
